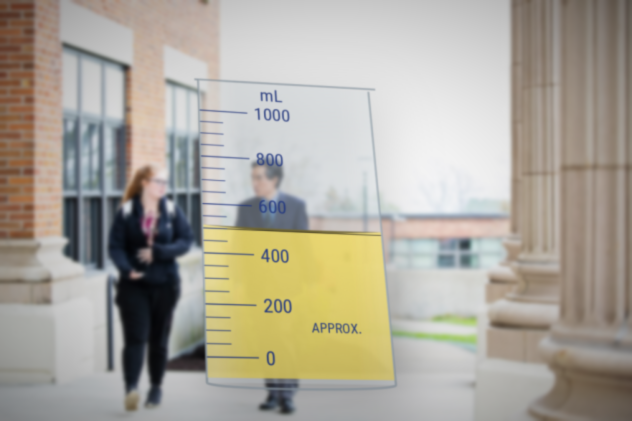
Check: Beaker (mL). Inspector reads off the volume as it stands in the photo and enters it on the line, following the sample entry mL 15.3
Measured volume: mL 500
